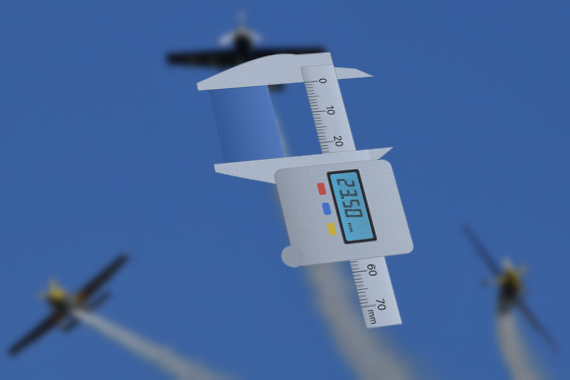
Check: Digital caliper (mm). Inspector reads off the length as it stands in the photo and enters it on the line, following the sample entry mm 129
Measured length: mm 23.50
